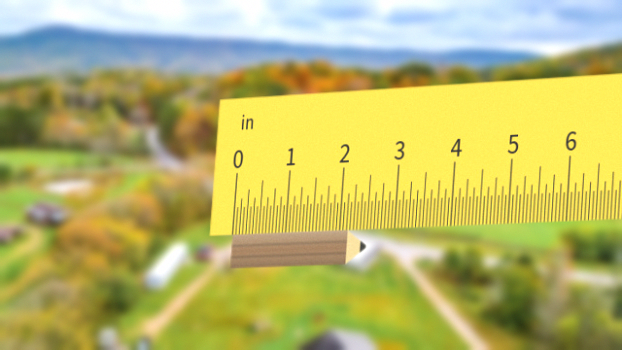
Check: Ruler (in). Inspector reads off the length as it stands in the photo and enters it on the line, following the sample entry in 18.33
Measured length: in 2.5
